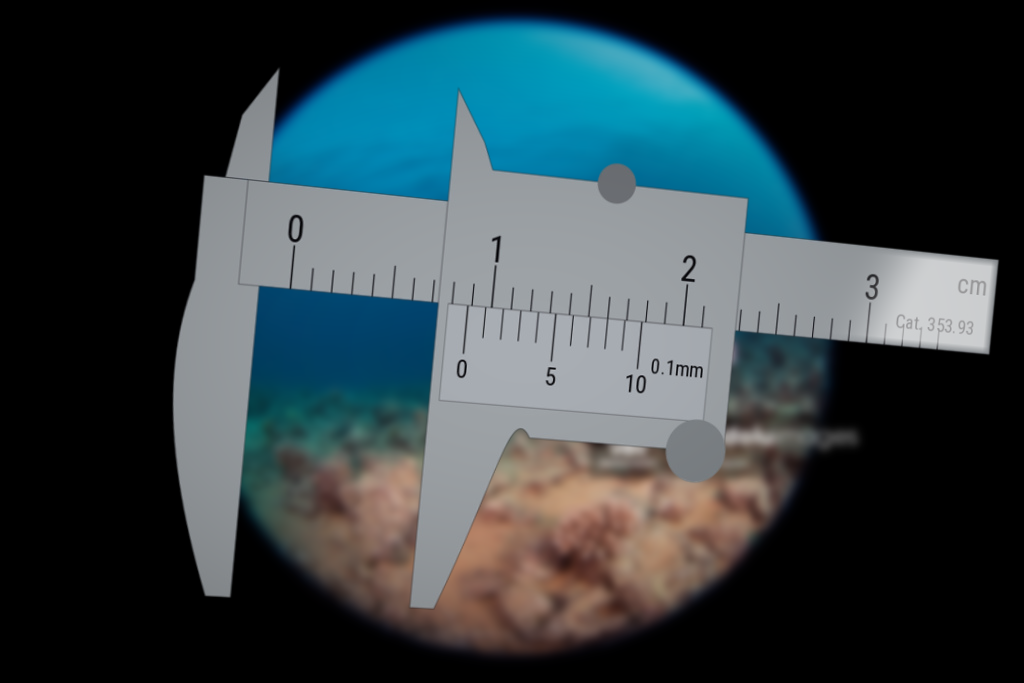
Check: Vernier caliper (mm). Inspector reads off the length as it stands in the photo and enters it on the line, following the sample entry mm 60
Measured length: mm 8.8
